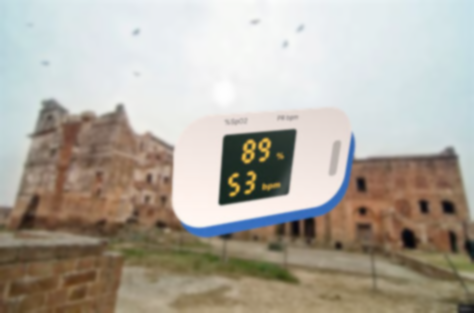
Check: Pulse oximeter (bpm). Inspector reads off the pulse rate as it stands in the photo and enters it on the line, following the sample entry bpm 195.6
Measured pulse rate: bpm 53
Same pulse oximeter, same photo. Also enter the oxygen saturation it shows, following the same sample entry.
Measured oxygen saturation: % 89
